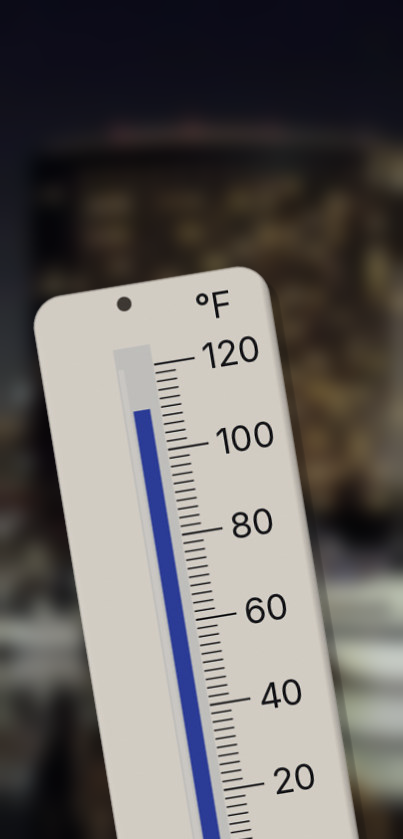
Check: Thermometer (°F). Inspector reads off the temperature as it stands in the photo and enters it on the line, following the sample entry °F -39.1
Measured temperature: °F 110
